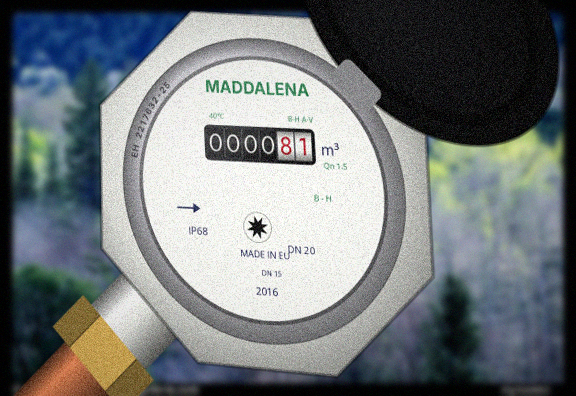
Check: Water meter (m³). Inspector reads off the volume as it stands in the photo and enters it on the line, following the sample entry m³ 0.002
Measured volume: m³ 0.81
